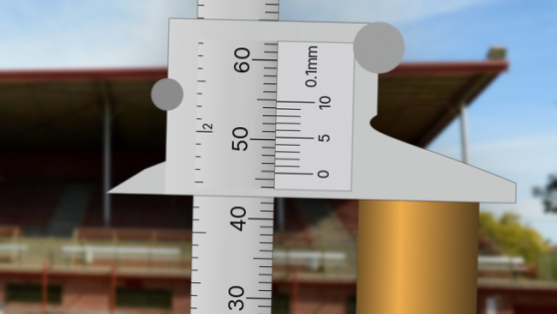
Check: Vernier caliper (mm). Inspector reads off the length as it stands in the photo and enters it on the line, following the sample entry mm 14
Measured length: mm 45.8
